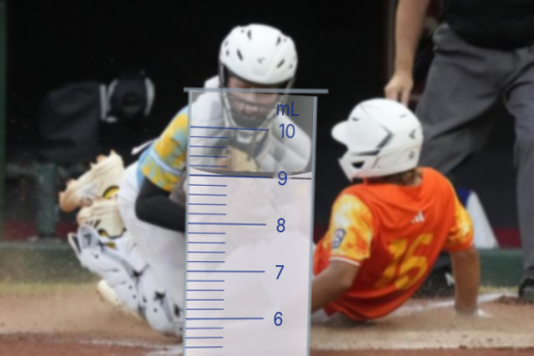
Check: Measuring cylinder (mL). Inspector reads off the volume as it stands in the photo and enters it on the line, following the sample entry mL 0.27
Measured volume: mL 9
